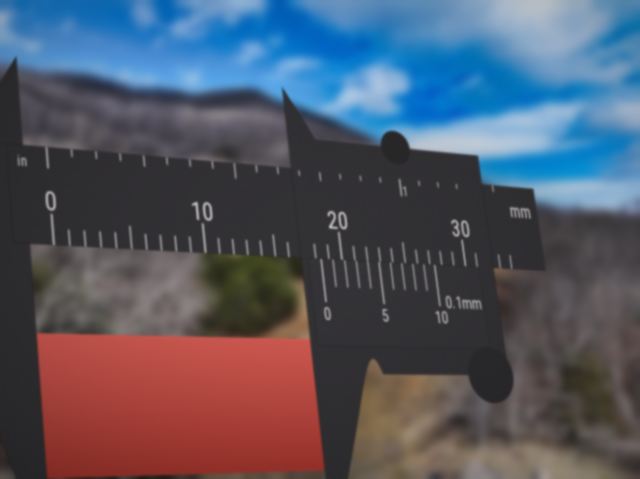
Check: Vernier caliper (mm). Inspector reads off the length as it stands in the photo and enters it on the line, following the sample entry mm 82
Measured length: mm 18.4
